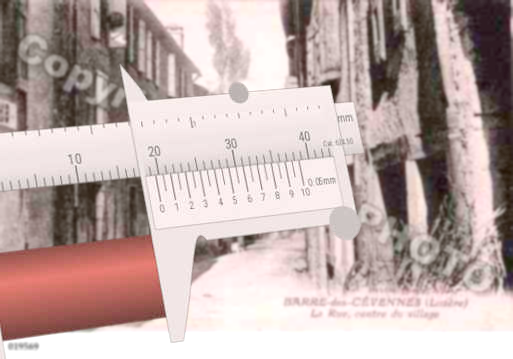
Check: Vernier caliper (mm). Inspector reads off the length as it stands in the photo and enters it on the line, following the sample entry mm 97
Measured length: mm 19.6
